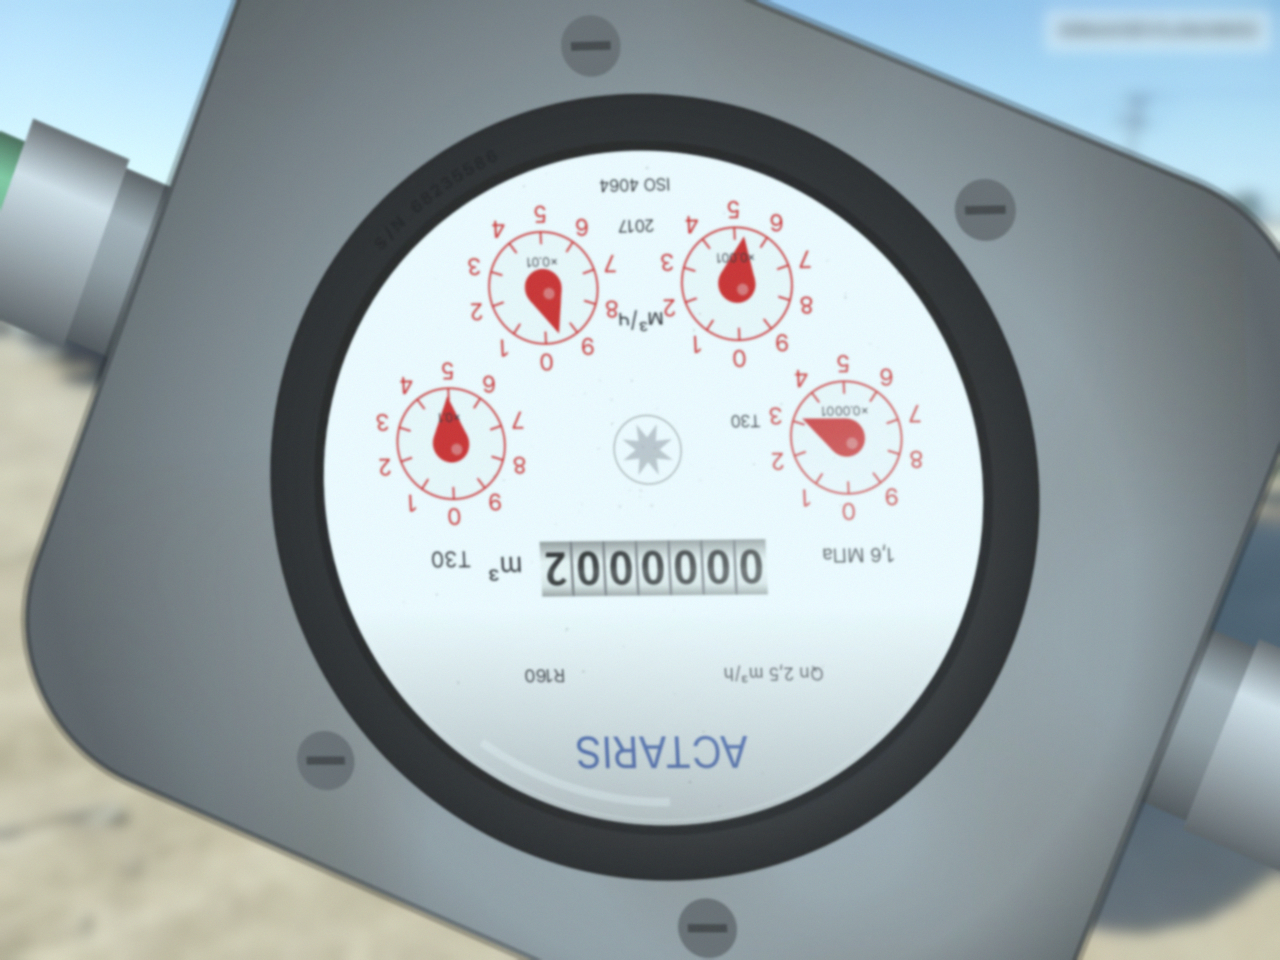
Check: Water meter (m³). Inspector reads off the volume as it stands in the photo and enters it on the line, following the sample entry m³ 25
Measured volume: m³ 2.4953
